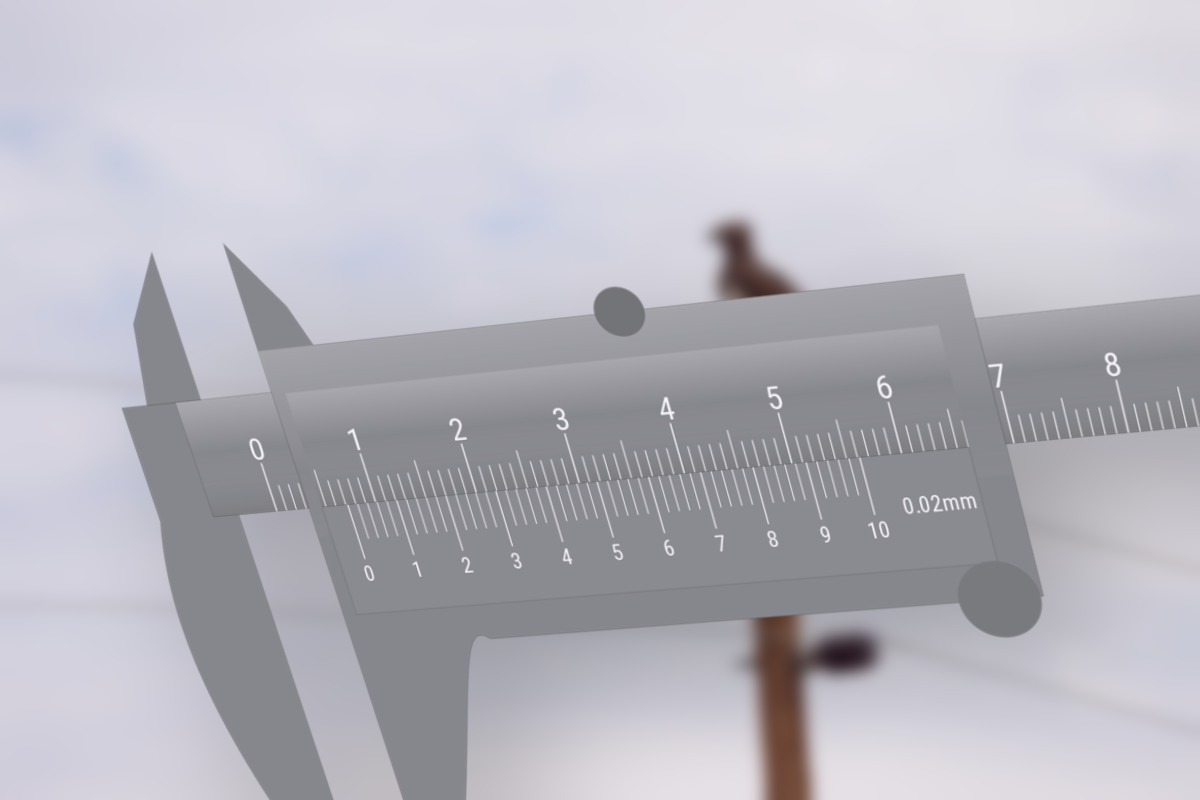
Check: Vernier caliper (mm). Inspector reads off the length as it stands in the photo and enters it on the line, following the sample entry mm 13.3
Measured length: mm 7.2
